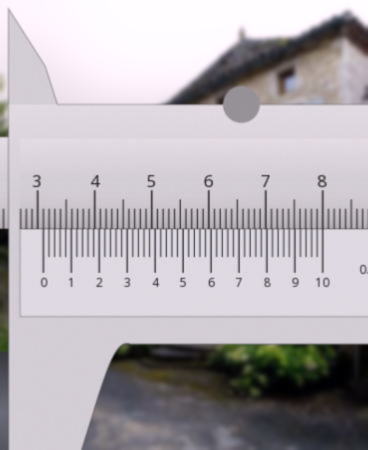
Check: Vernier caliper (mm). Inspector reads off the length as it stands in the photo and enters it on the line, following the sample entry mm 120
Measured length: mm 31.0
